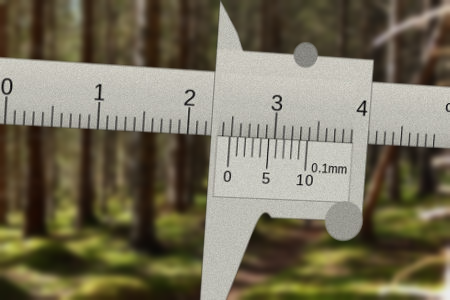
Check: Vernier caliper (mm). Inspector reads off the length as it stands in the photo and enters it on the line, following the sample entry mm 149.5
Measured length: mm 24.8
